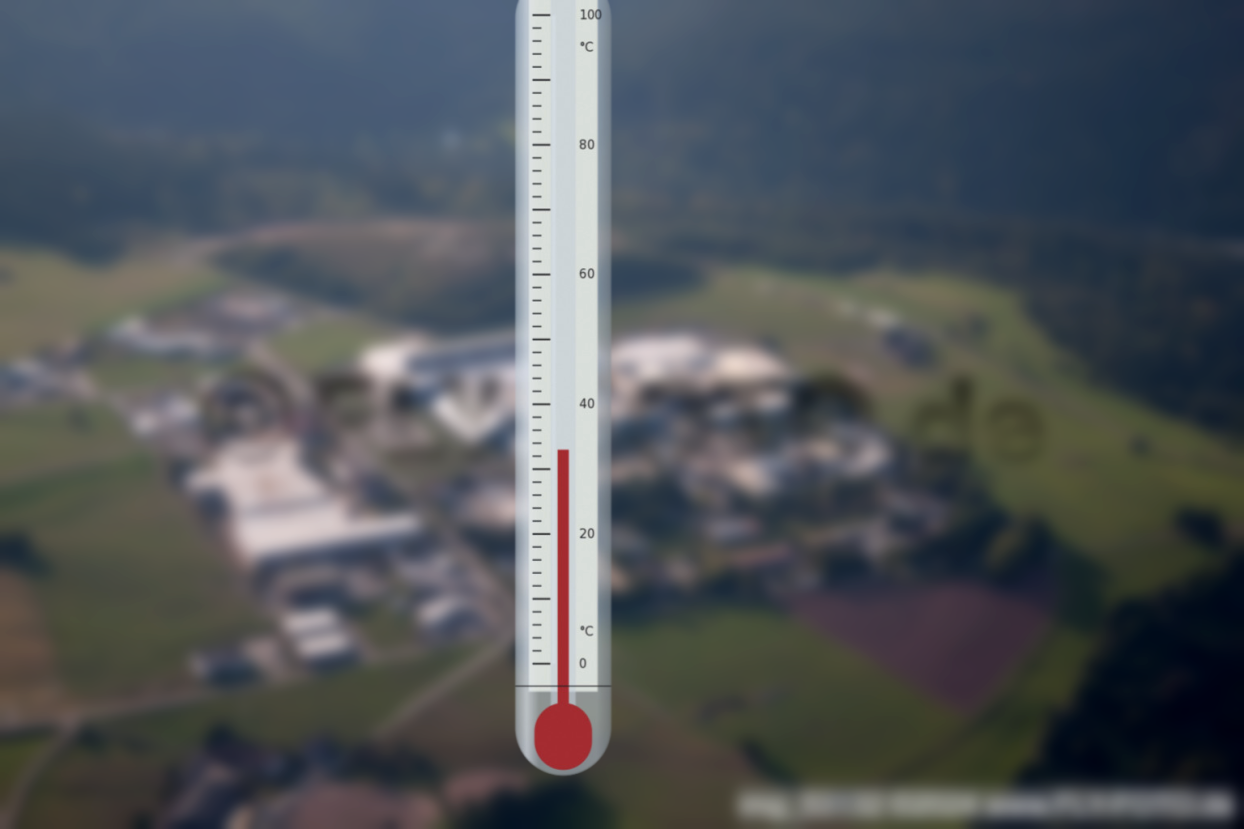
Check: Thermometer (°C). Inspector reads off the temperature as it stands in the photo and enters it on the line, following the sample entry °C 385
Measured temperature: °C 33
